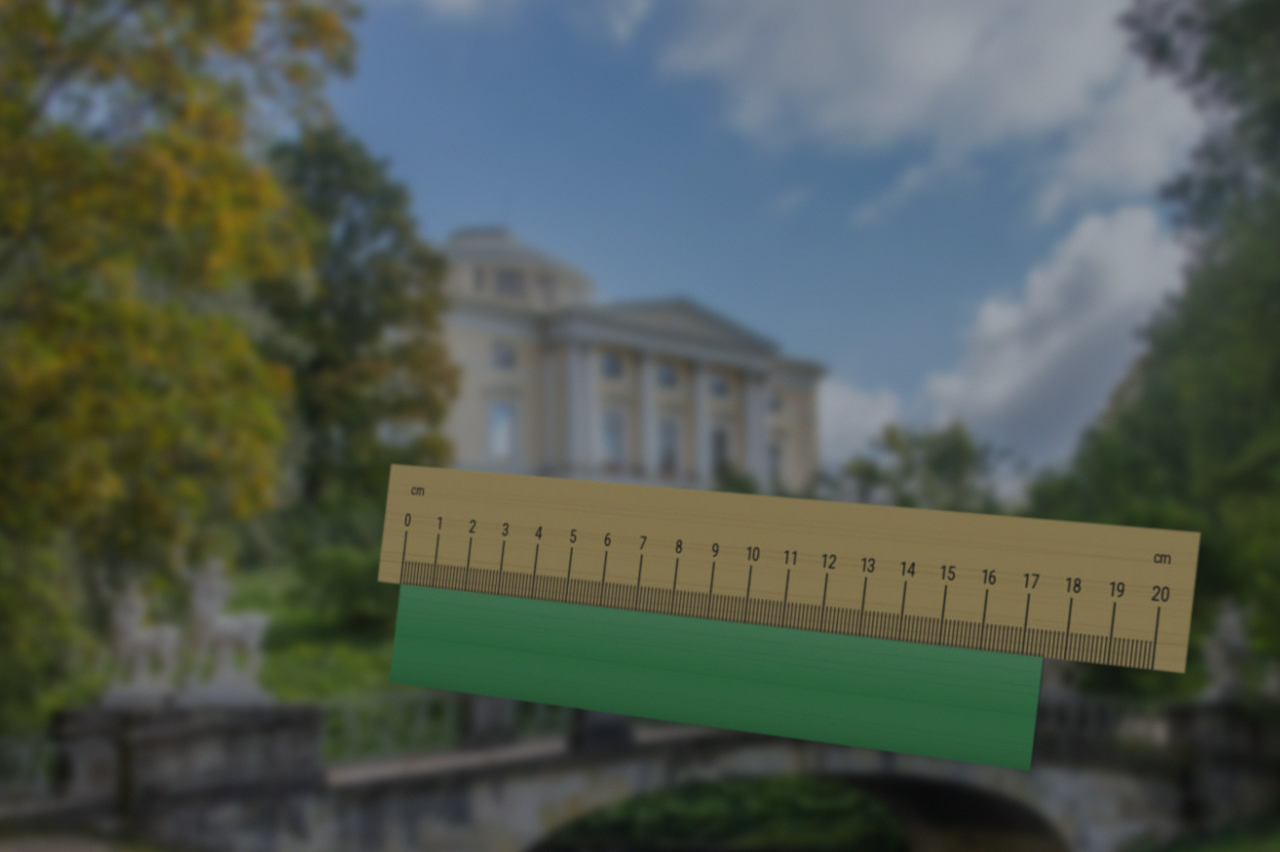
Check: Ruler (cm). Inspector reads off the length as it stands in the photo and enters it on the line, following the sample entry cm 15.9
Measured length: cm 17.5
